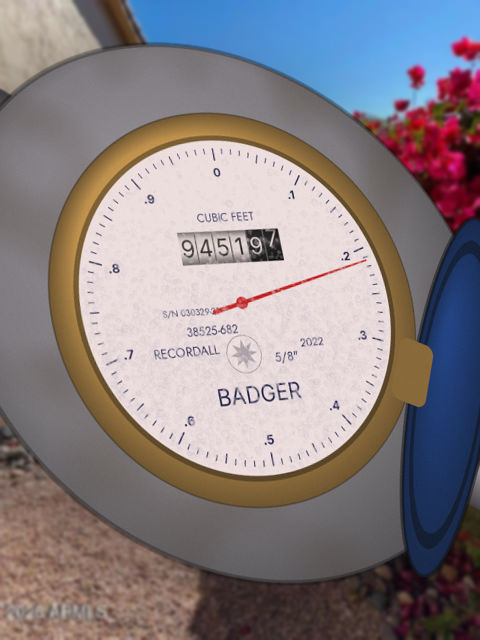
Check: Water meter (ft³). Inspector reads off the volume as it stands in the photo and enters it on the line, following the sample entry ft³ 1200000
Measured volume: ft³ 945197.21
